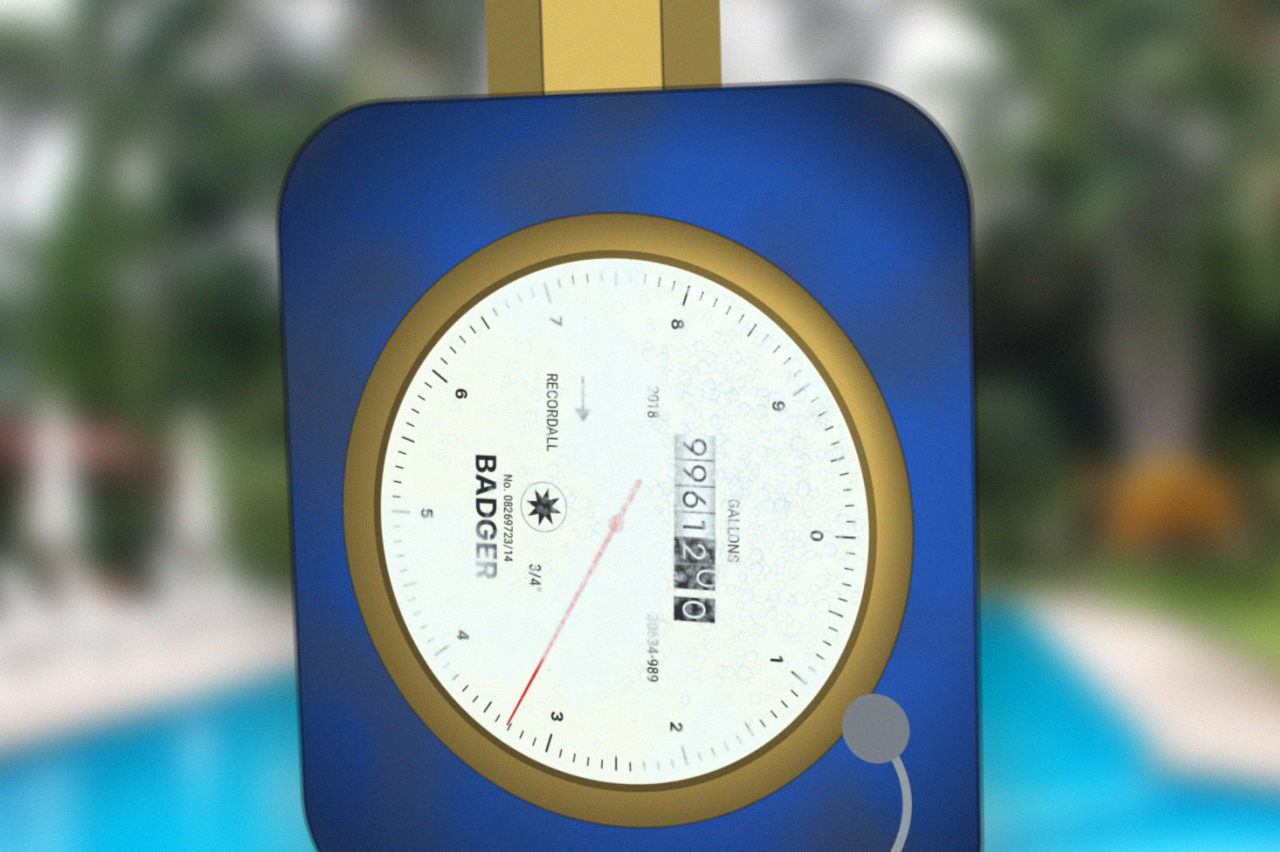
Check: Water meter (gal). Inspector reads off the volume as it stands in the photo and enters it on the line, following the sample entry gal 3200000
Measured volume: gal 9961203.3
